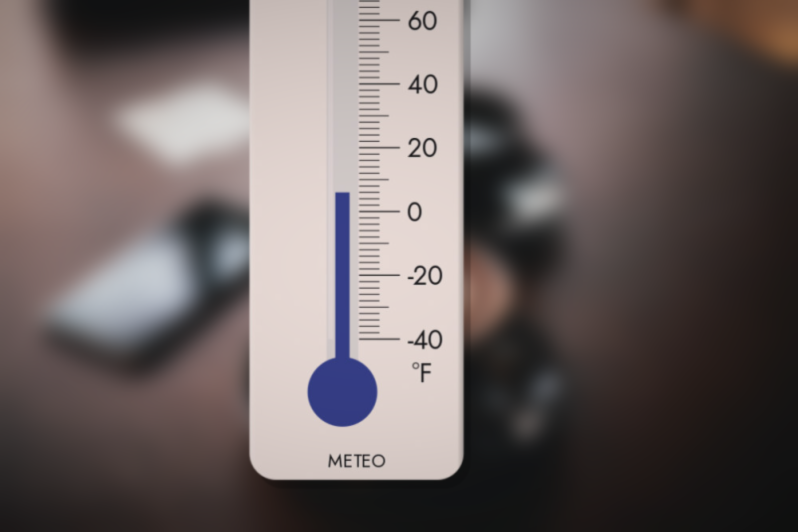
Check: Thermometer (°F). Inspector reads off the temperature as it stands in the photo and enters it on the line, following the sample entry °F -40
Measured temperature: °F 6
